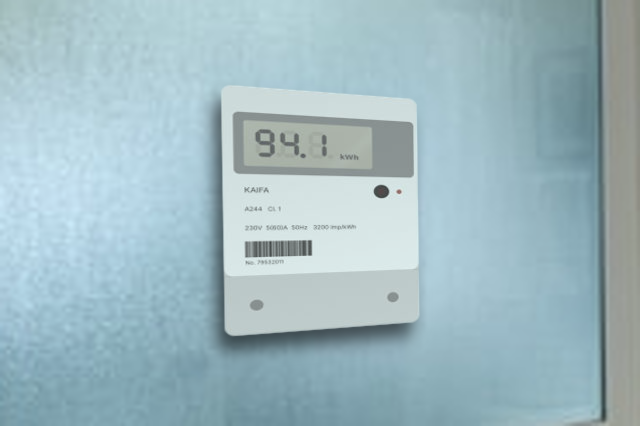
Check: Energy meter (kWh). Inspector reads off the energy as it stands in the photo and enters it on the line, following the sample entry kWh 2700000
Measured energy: kWh 94.1
